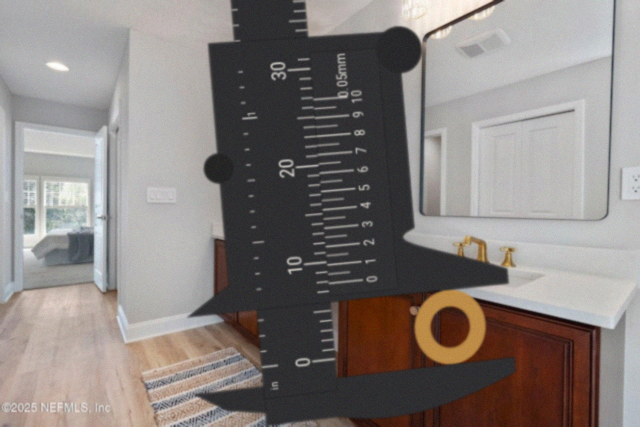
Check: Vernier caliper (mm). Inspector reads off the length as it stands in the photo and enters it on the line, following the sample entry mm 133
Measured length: mm 7.8
